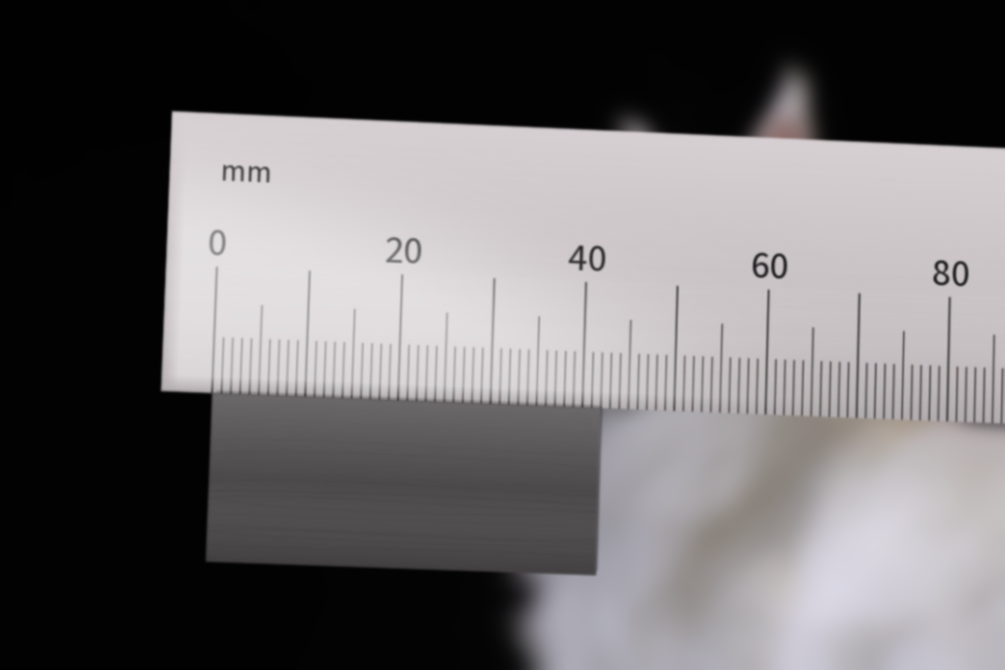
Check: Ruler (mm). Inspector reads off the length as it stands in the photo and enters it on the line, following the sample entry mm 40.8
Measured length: mm 42
